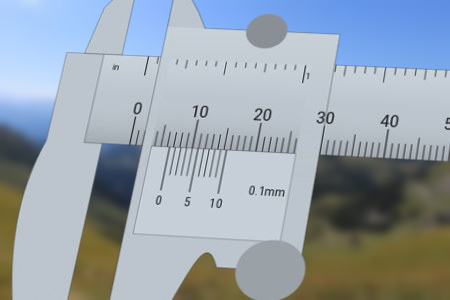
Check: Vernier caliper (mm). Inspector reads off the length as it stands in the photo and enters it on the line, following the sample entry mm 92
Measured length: mm 6.4
